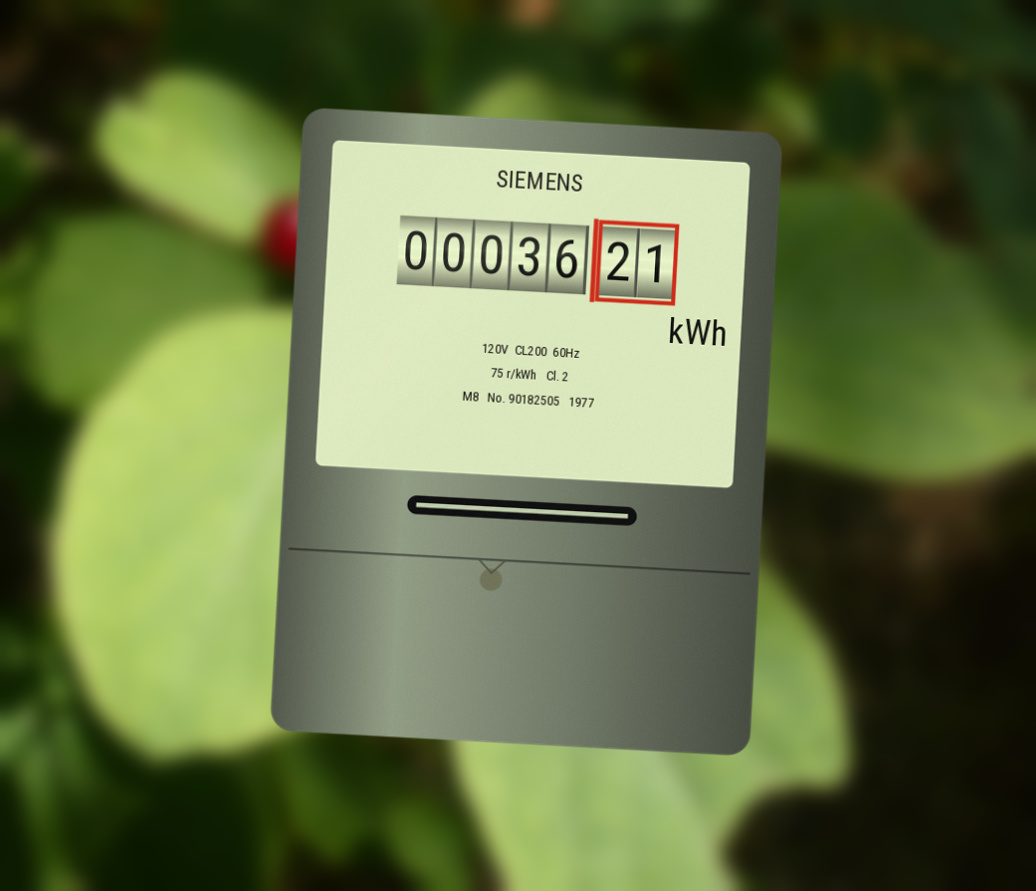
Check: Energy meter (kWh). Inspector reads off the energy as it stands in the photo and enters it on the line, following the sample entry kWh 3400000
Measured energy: kWh 36.21
